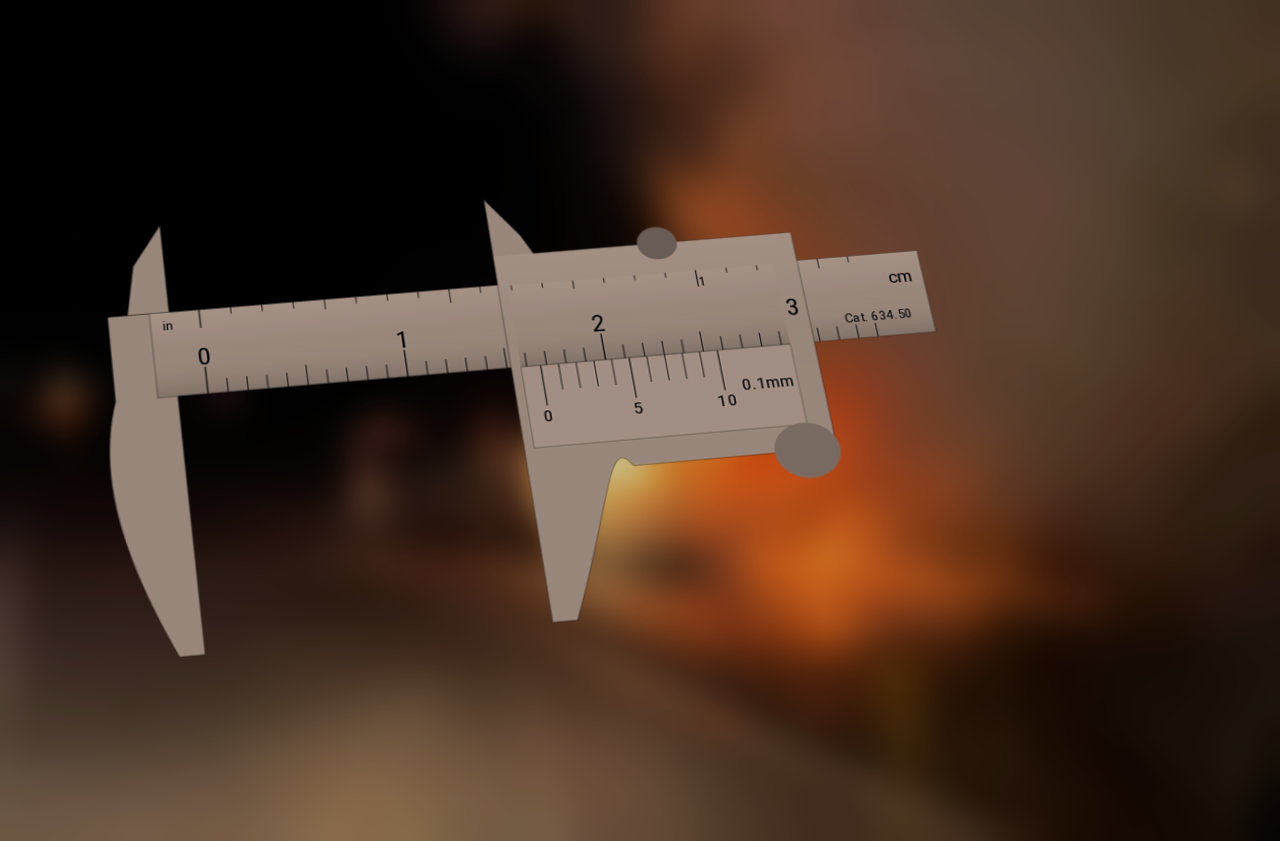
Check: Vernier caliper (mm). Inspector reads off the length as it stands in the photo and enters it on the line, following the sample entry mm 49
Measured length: mm 16.7
